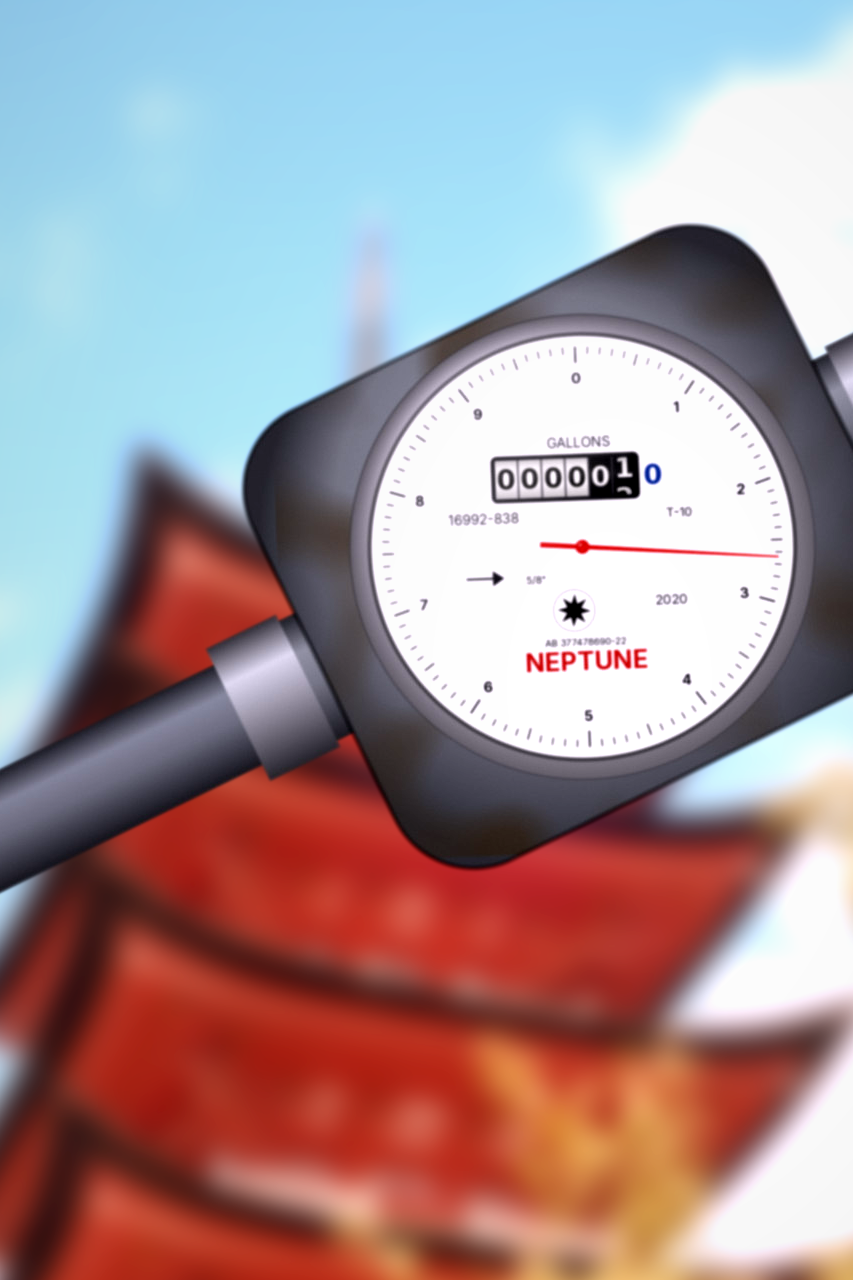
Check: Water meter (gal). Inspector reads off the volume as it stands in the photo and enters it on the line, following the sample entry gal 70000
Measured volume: gal 12.6
